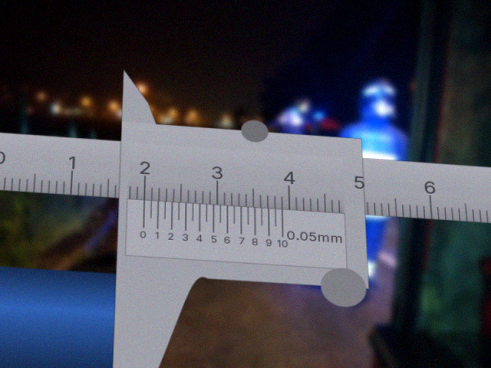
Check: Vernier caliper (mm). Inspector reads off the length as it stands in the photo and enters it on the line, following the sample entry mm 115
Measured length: mm 20.0
